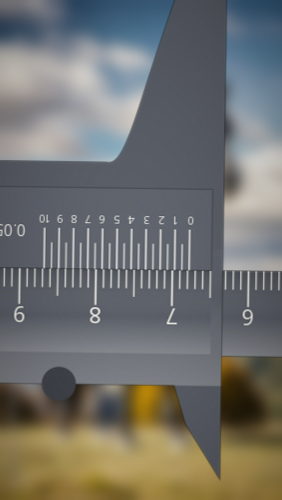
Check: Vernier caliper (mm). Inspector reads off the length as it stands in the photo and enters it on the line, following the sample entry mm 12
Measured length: mm 67.8
